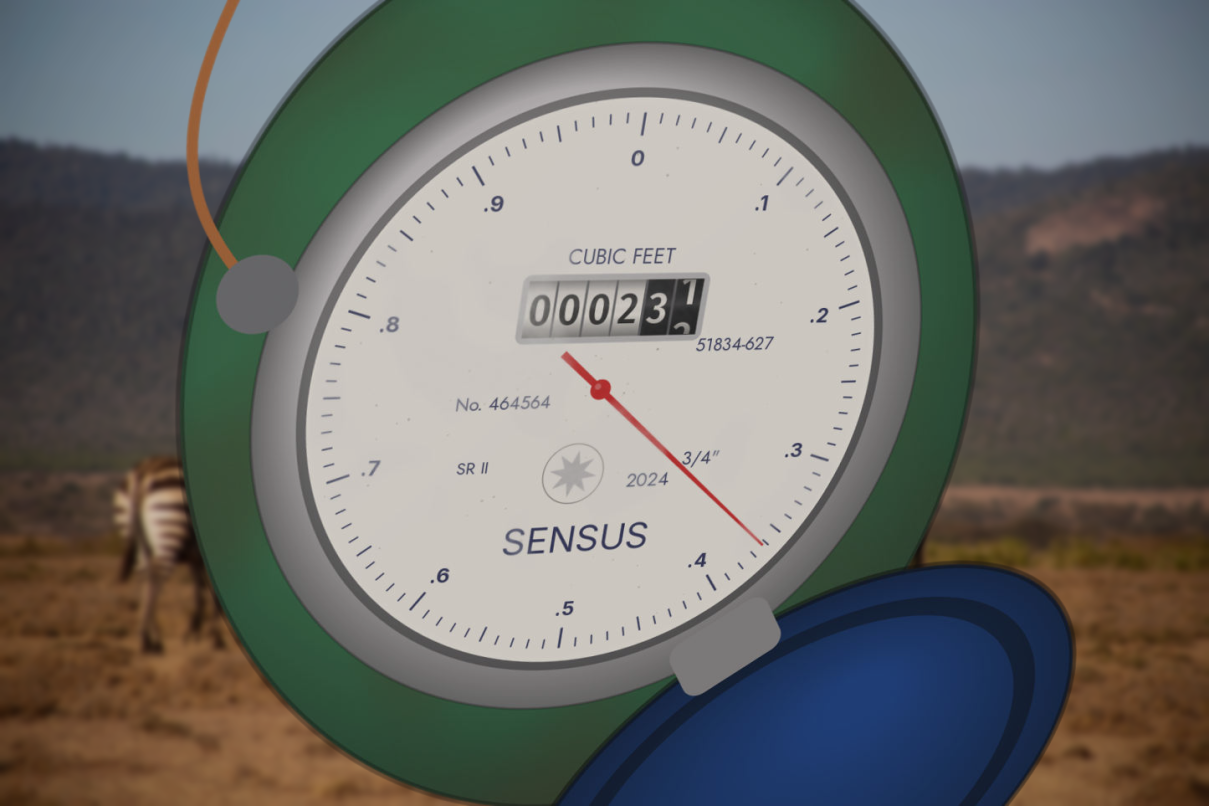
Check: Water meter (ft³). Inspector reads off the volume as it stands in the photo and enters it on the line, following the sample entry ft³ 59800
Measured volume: ft³ 231.36
